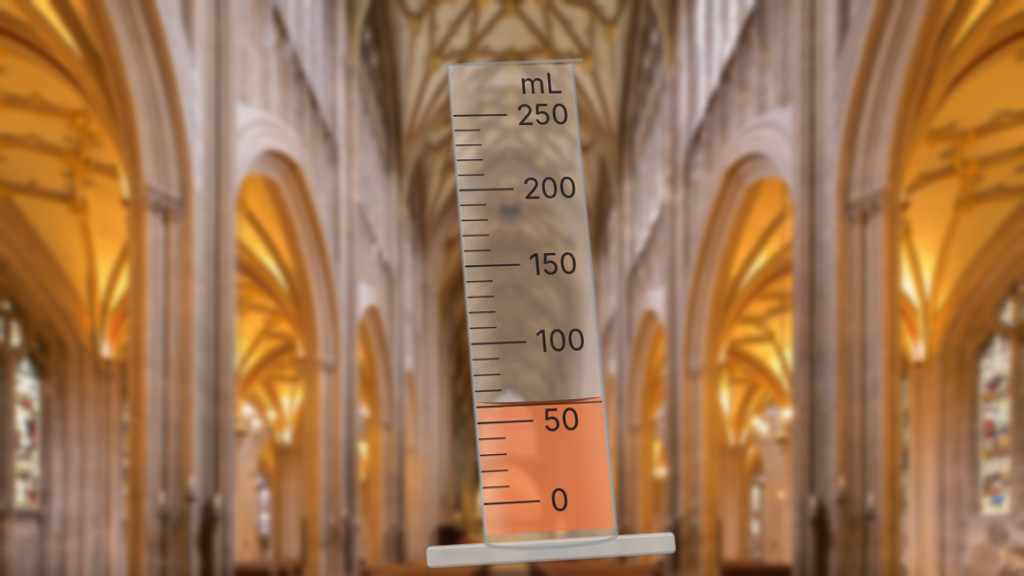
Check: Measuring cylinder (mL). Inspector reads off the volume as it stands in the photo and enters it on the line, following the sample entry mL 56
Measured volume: mL 60
